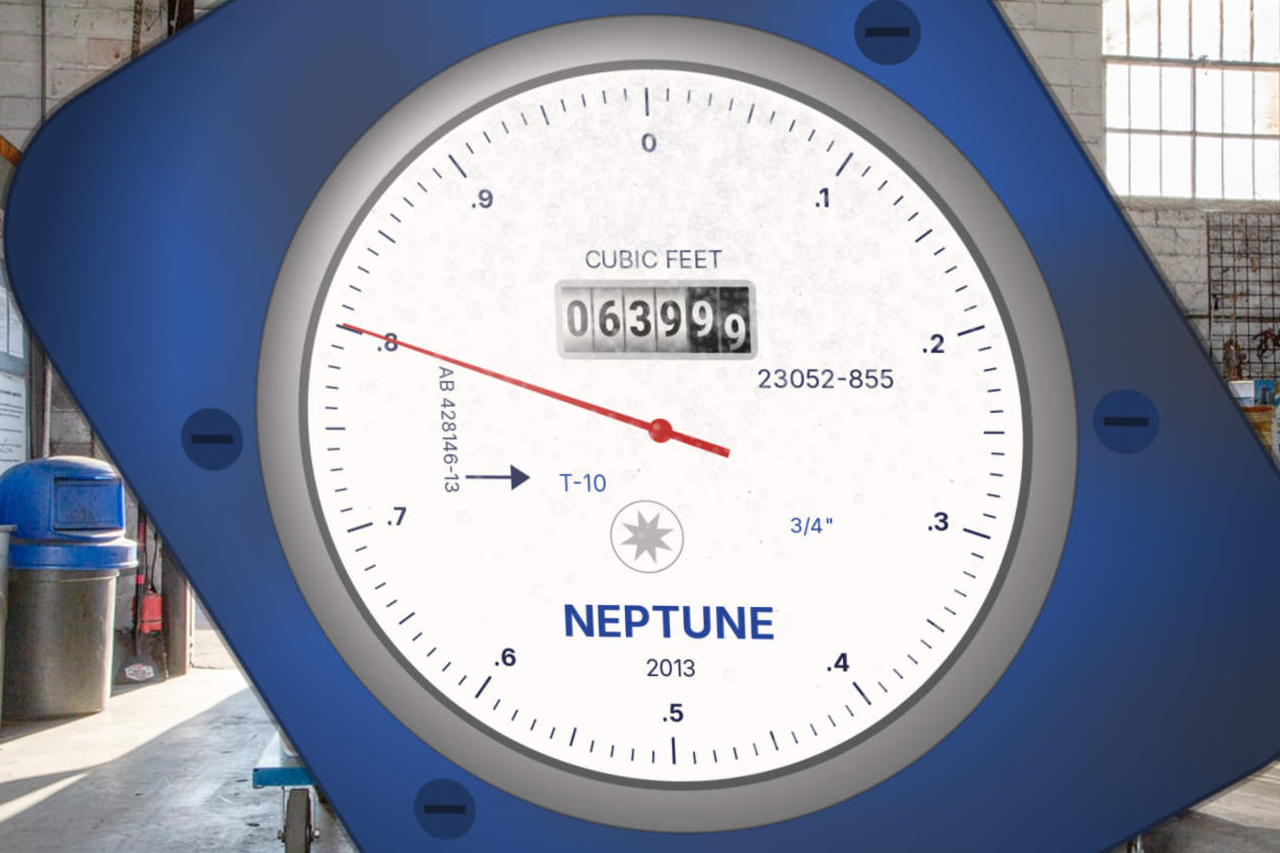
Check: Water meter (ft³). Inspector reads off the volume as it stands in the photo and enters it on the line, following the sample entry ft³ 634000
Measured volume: ft³ 63998.80
